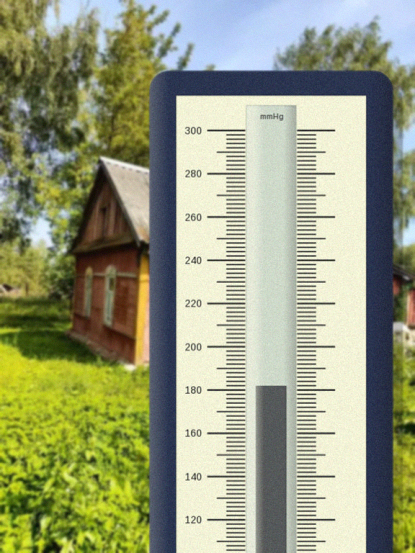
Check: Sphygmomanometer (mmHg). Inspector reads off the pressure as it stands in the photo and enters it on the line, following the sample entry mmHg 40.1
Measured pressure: mmHg 182
